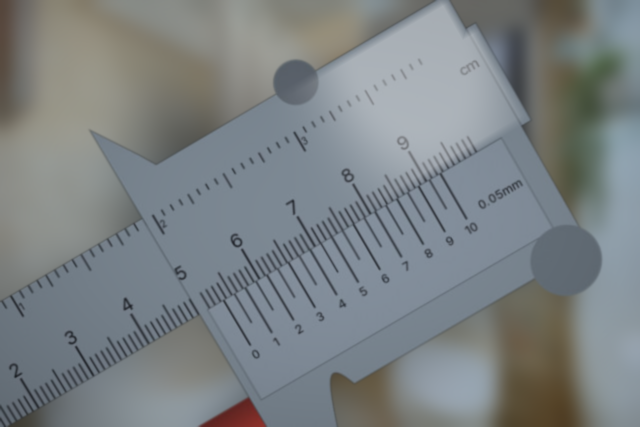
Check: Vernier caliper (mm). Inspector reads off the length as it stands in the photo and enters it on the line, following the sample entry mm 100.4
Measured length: mm 53.5
